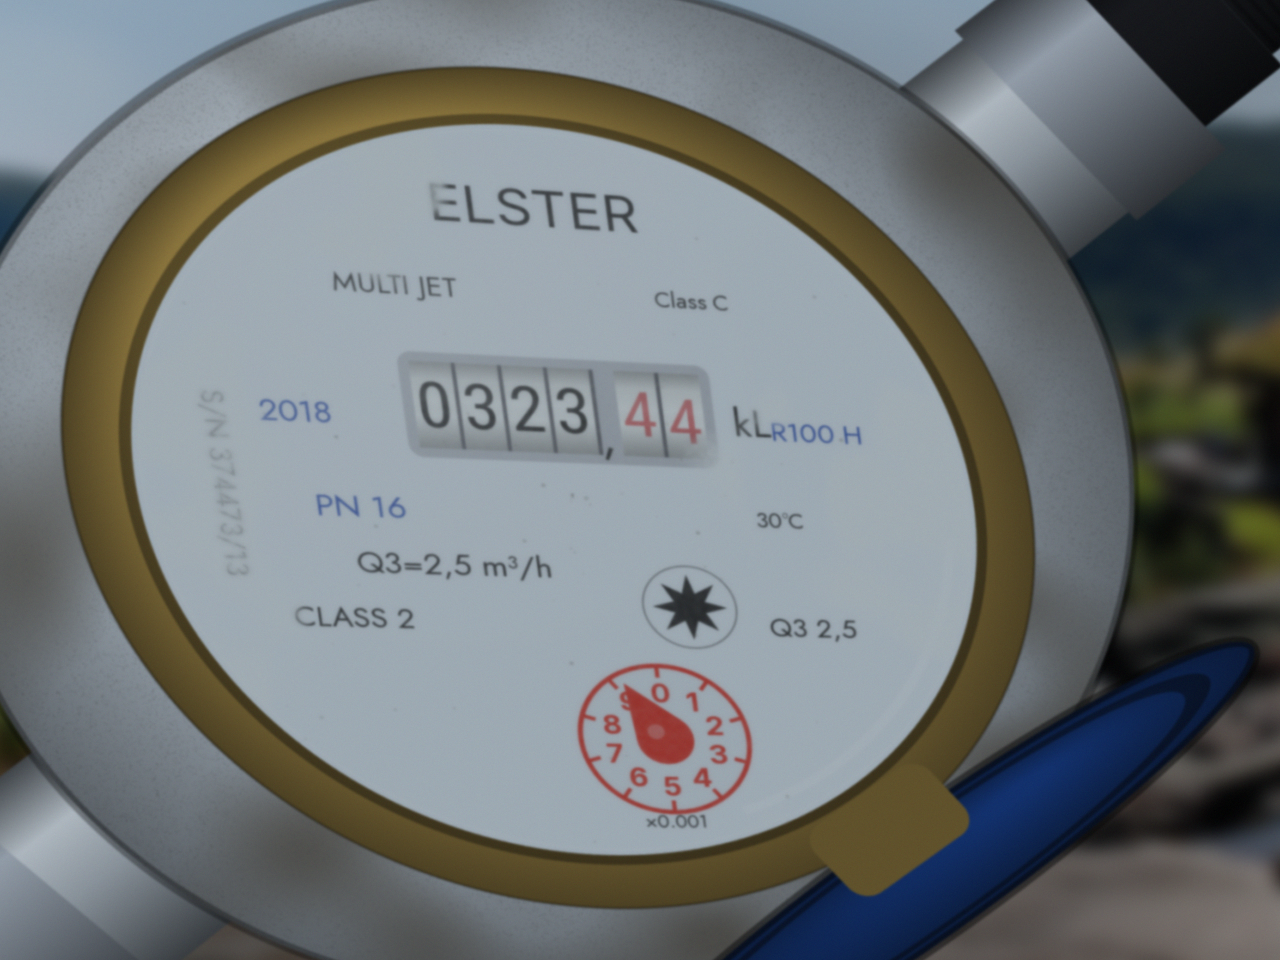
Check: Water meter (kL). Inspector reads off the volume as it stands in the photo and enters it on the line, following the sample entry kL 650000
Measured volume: kL 323.439
